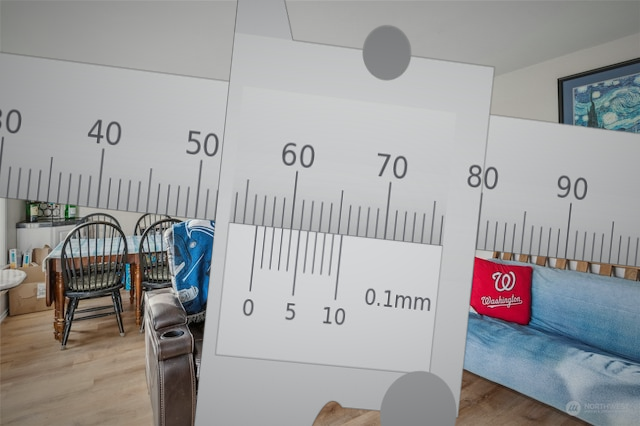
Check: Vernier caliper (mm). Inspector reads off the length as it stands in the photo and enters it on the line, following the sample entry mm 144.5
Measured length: mm 56.4
